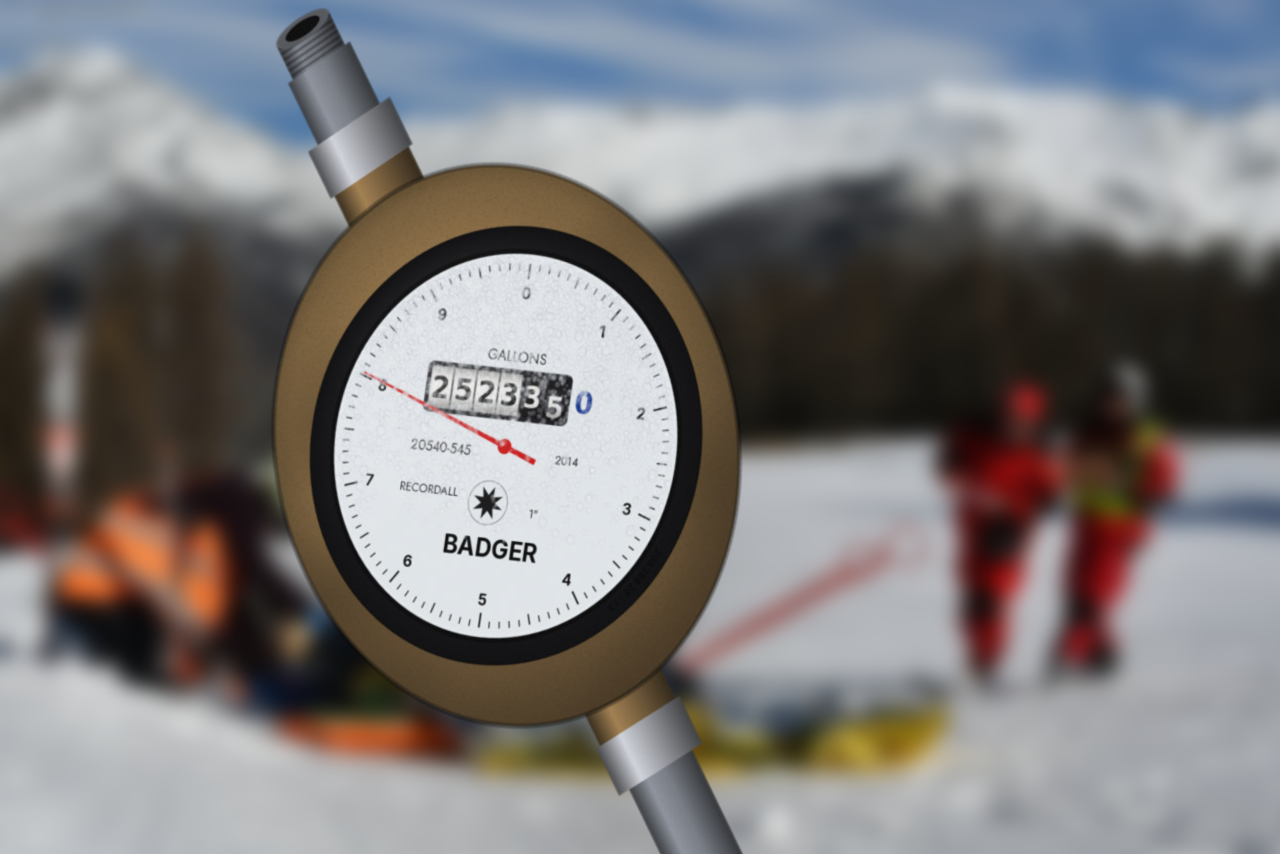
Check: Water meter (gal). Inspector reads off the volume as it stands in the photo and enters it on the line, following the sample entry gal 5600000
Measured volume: gal 2523348.0
